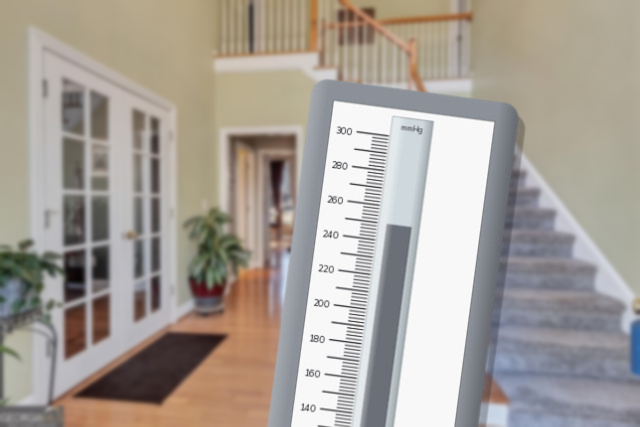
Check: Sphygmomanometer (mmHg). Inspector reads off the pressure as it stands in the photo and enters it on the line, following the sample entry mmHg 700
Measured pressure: mmHg 250
